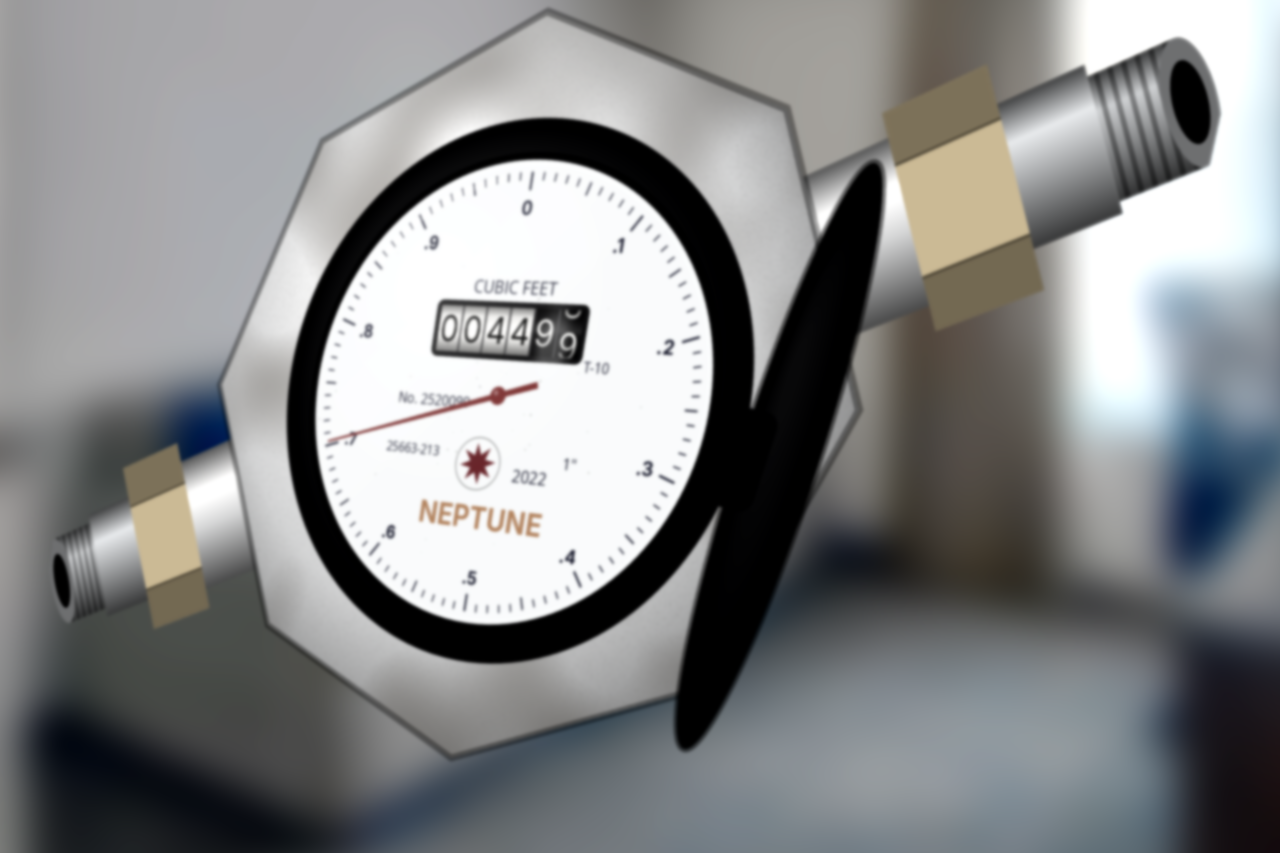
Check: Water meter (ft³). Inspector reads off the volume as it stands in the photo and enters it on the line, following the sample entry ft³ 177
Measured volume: ft³ 4498.70
